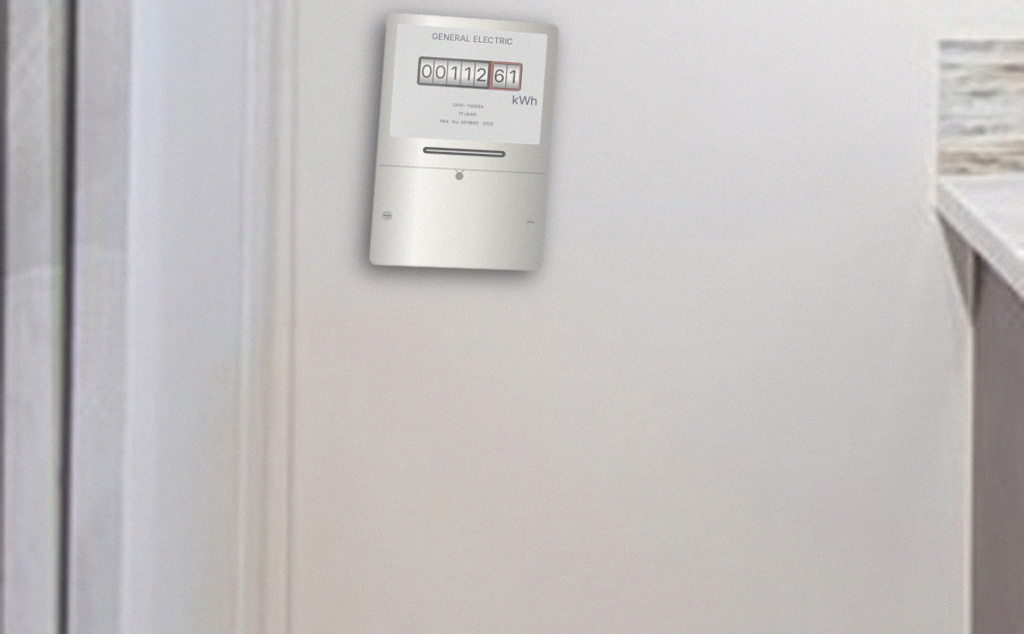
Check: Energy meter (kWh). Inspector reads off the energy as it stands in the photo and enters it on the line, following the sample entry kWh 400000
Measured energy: kWh 112.61
